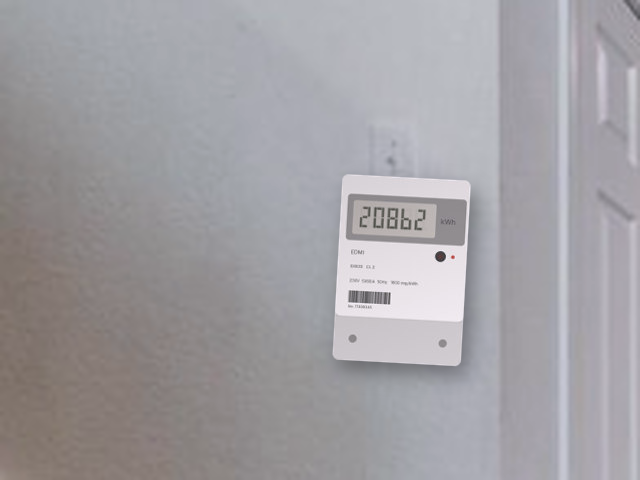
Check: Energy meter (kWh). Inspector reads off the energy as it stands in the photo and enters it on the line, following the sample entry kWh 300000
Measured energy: kWh 20862
